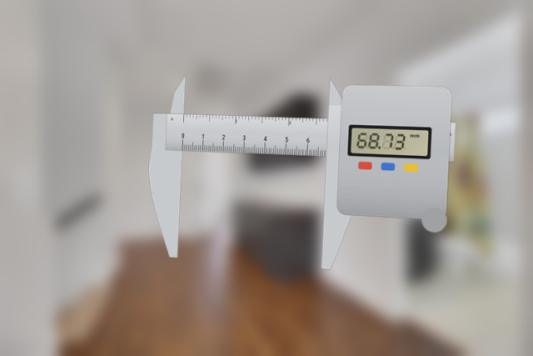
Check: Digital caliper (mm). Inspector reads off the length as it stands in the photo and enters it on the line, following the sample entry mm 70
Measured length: mm 68.73
